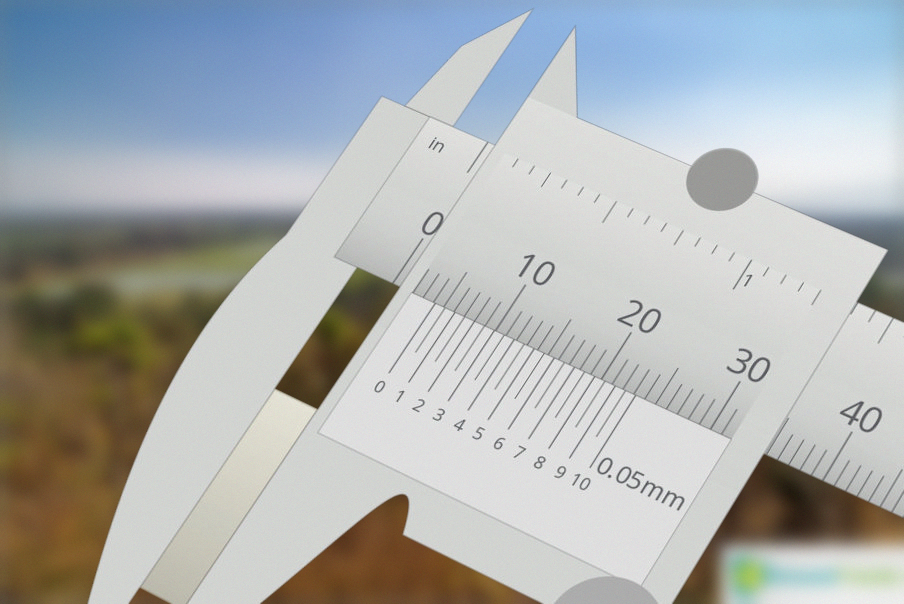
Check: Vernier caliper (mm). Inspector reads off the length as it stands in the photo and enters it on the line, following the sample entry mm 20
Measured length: mm 4.2
